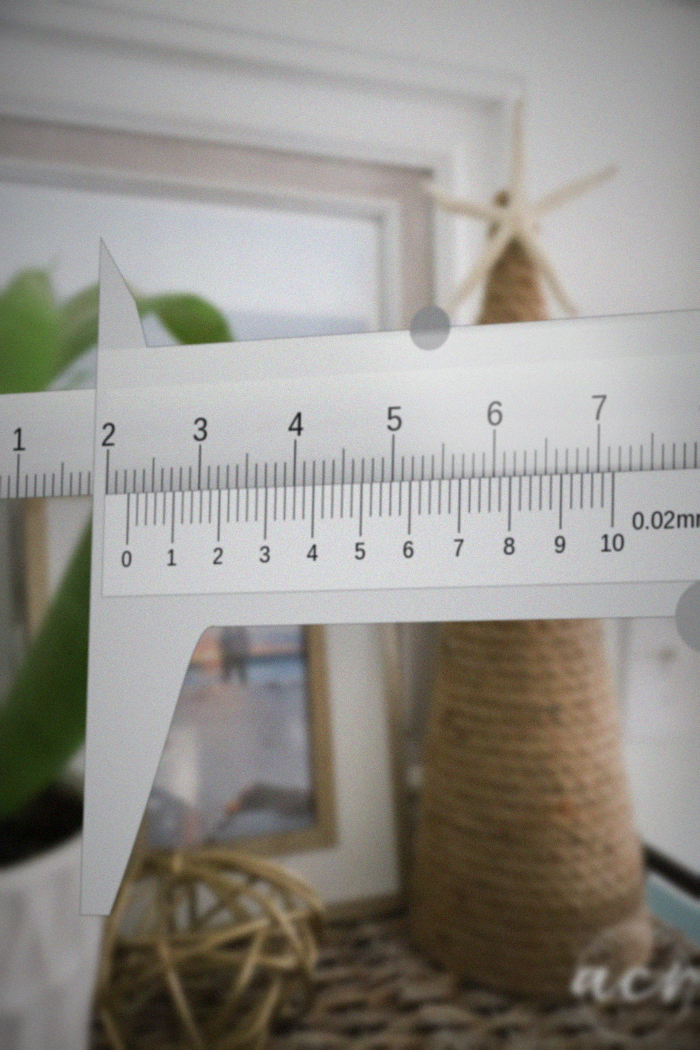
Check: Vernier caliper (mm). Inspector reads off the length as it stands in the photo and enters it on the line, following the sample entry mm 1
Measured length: mm 22.4
